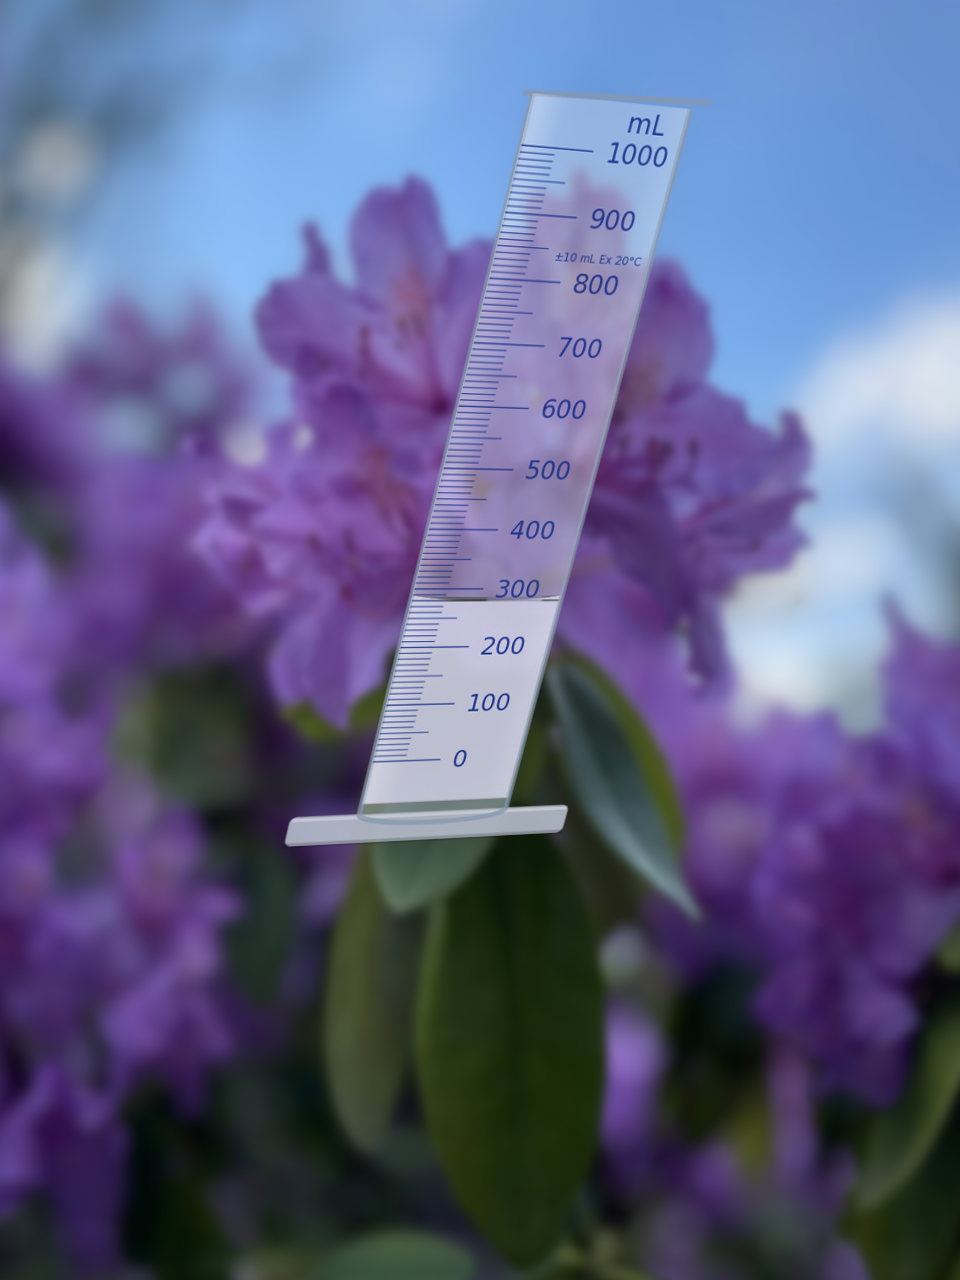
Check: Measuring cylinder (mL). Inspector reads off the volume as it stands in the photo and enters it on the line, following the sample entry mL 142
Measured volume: mL 280
